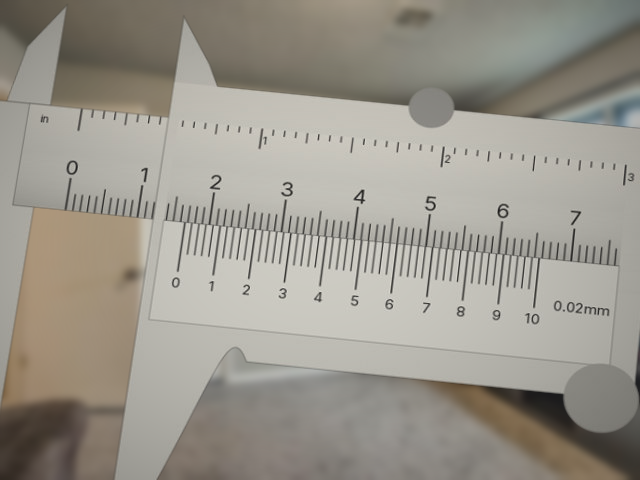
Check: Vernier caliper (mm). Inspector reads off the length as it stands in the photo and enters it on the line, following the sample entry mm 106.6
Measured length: mm 16.6
